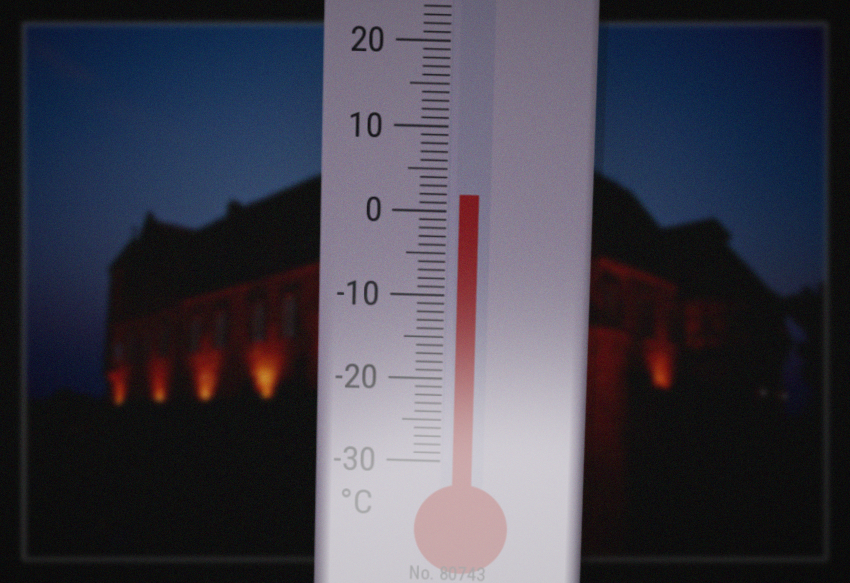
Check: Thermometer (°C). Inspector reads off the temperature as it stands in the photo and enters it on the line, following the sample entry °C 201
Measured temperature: °C 2
